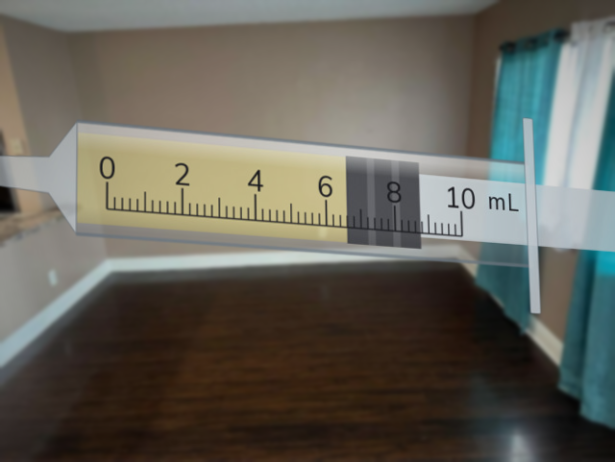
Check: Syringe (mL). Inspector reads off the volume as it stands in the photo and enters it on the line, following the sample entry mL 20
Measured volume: mL 6.6
